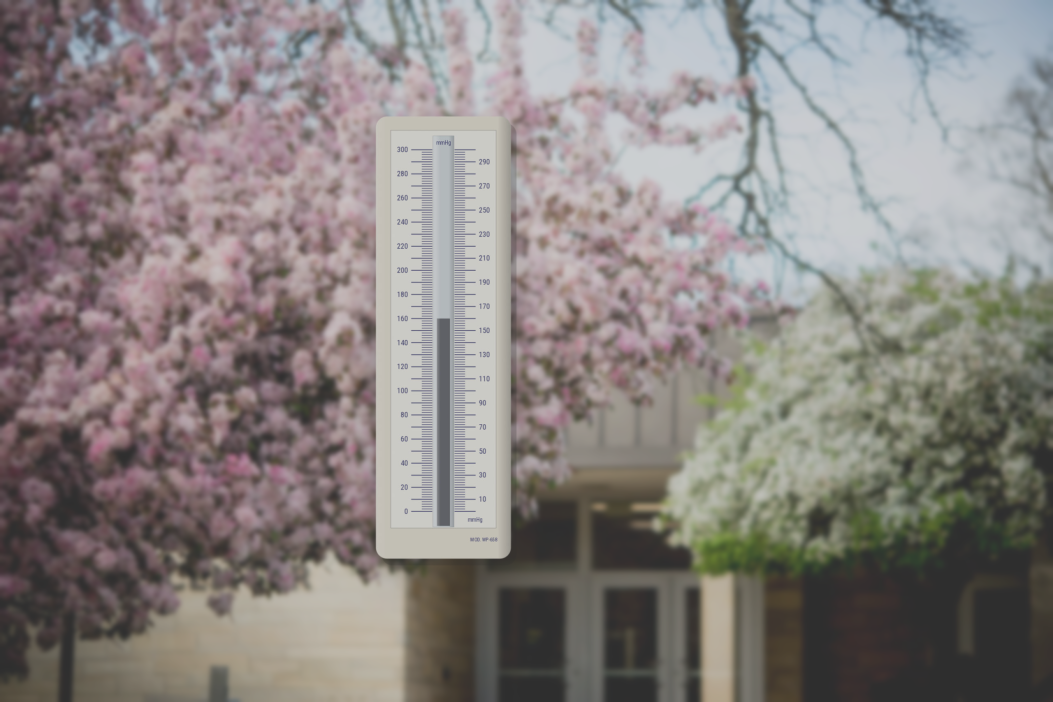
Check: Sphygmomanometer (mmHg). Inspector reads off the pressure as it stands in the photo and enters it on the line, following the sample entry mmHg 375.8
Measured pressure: mmHg 160
